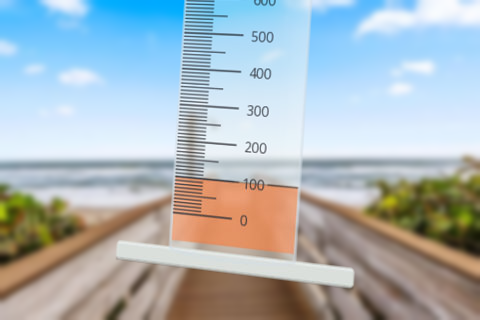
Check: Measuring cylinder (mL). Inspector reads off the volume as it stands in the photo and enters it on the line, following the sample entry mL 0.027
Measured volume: mL 100
